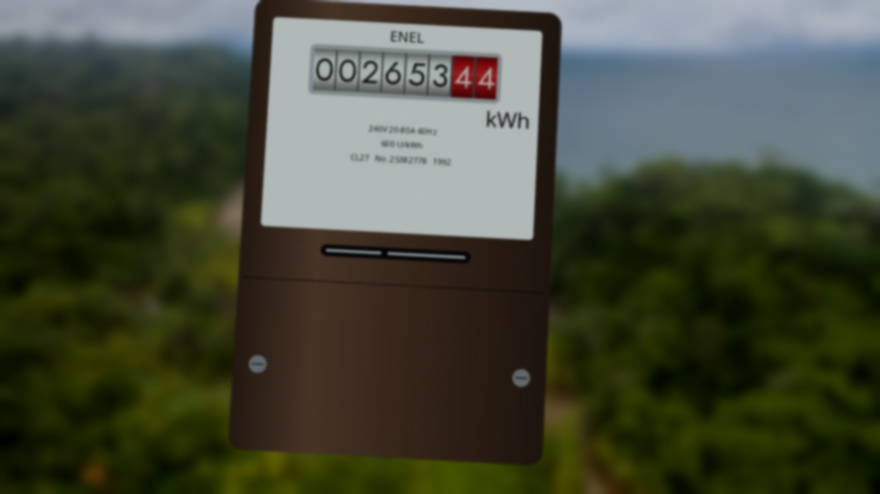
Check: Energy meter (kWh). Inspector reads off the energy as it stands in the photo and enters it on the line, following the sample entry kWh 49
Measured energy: kWh 2653.44
